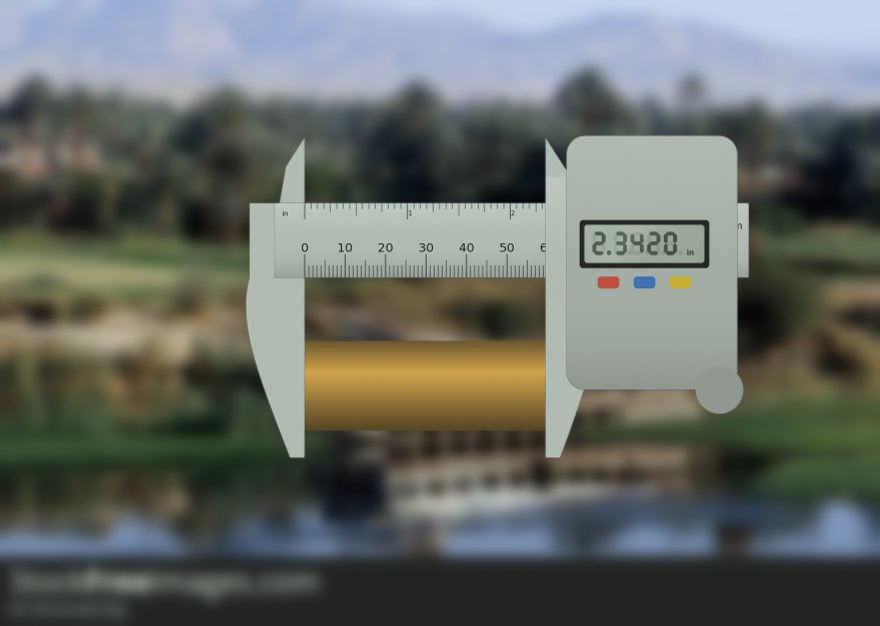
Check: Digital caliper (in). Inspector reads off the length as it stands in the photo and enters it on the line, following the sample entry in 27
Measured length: in 2.3420
